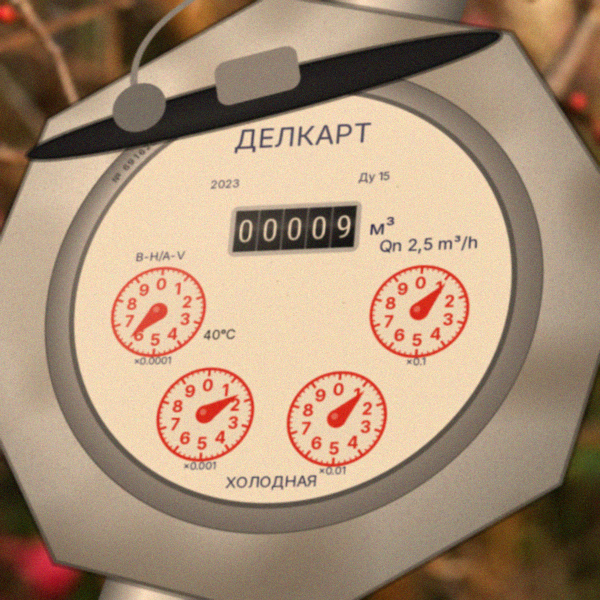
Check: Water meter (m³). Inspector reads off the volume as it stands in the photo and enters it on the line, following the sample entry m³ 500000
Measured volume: m³ 9.1116
